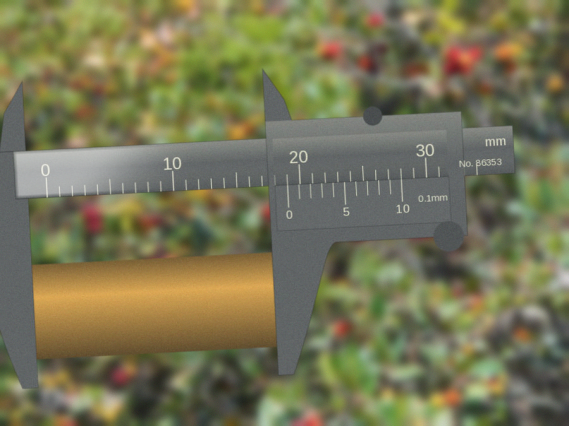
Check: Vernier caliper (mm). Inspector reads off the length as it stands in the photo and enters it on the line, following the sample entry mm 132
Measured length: mm 19.0
